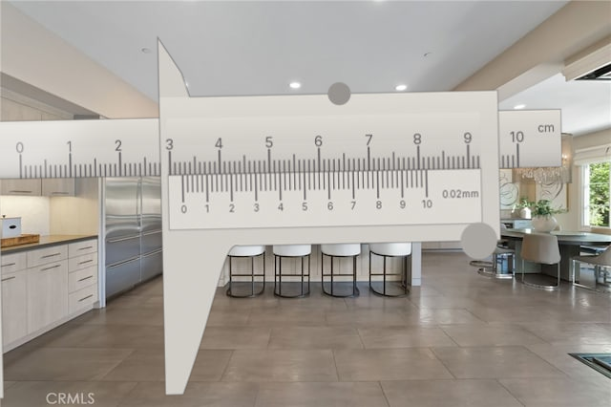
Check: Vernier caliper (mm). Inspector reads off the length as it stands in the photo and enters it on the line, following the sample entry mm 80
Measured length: mm 32.5
